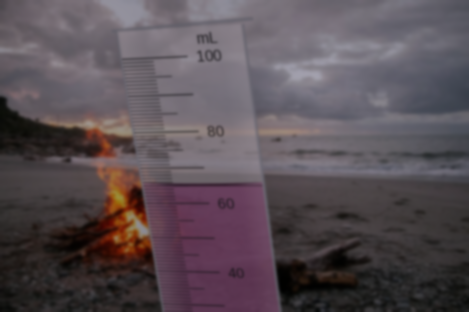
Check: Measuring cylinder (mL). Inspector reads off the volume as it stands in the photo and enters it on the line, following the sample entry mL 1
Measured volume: mL 65
